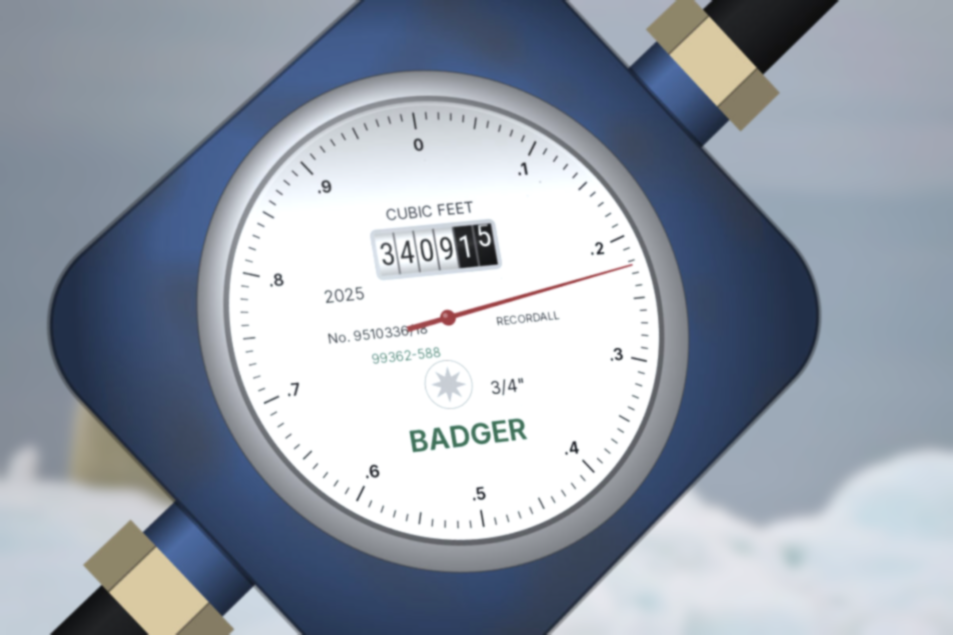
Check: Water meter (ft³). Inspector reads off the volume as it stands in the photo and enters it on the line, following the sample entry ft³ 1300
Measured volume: ft³ 340915.22
